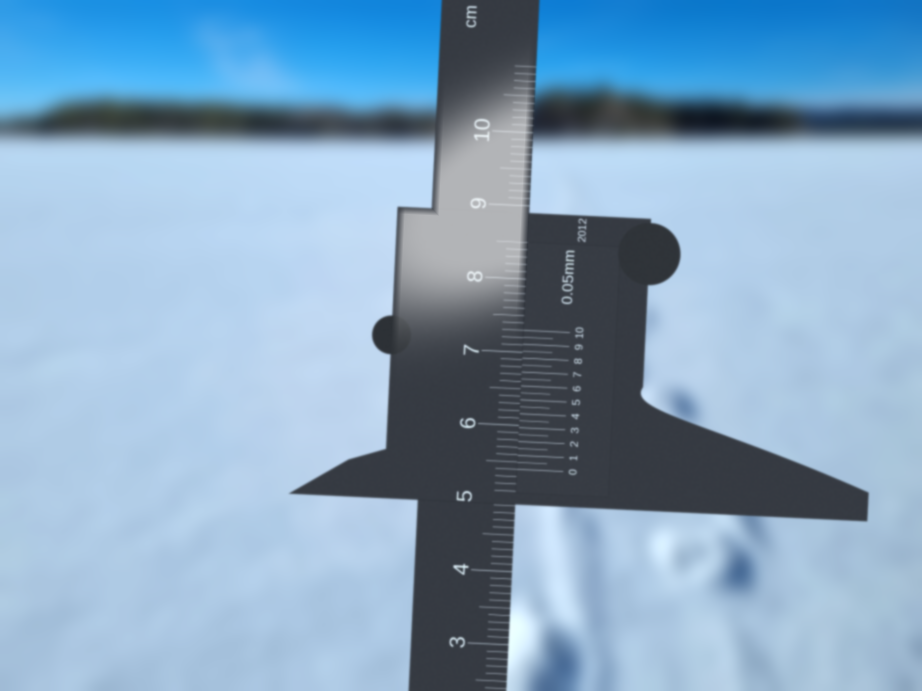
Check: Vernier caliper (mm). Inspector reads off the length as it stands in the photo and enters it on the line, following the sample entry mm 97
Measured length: mm 54.0
